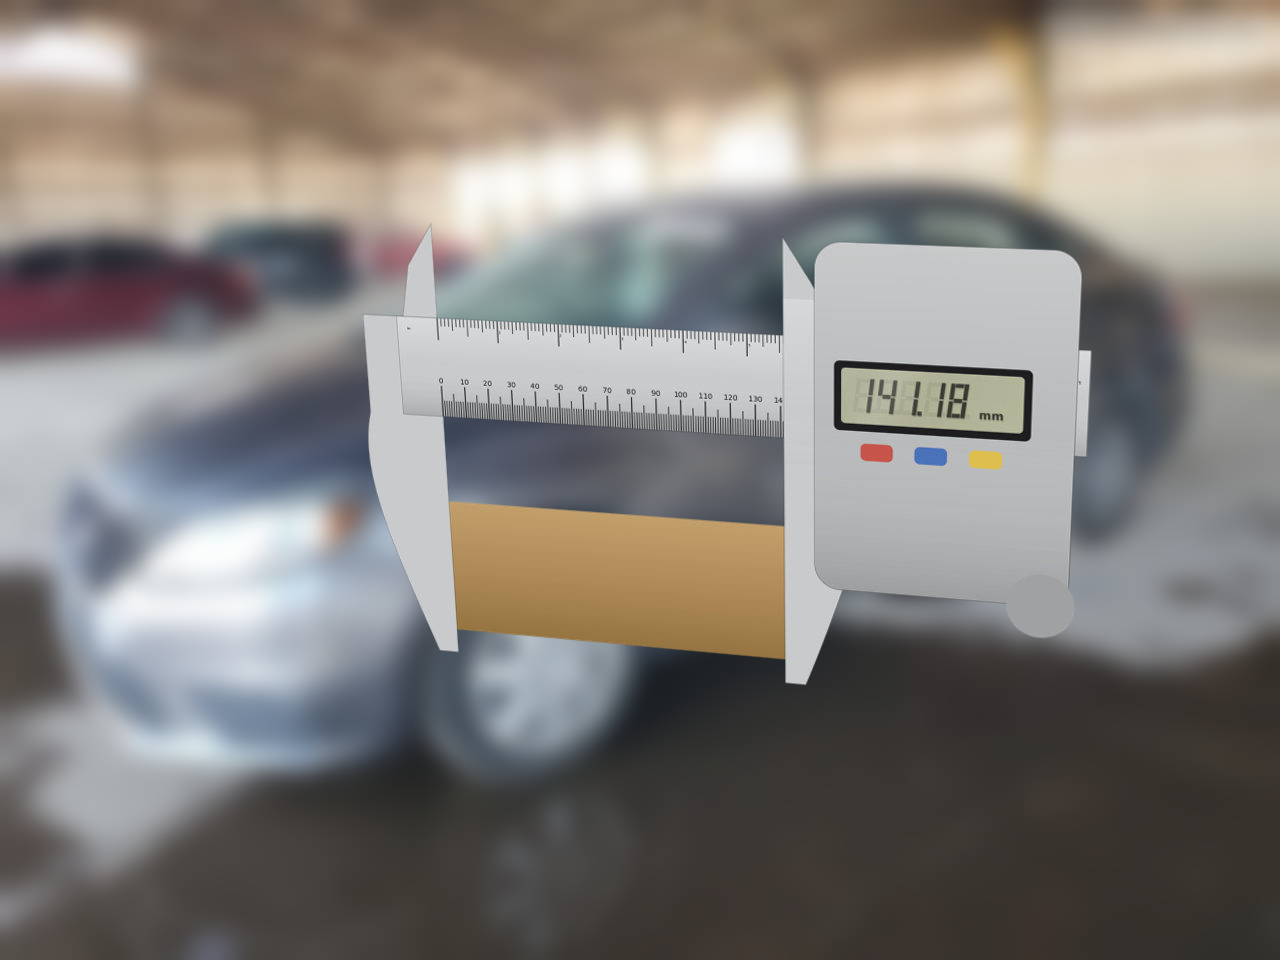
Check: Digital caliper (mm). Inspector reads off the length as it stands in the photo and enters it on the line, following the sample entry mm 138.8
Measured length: mm 141.18
